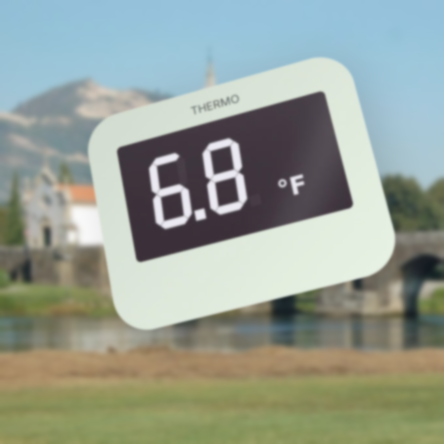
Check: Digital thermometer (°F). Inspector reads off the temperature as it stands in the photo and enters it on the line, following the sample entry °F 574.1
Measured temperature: °F 6.8
